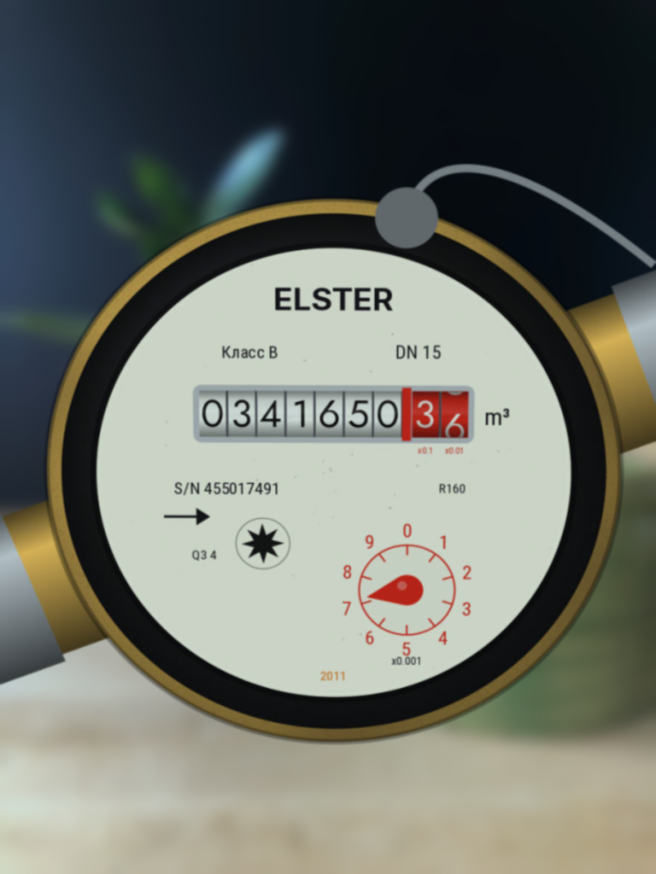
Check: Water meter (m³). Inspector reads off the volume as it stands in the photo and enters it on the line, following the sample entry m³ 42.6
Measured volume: m³ 341650.357
